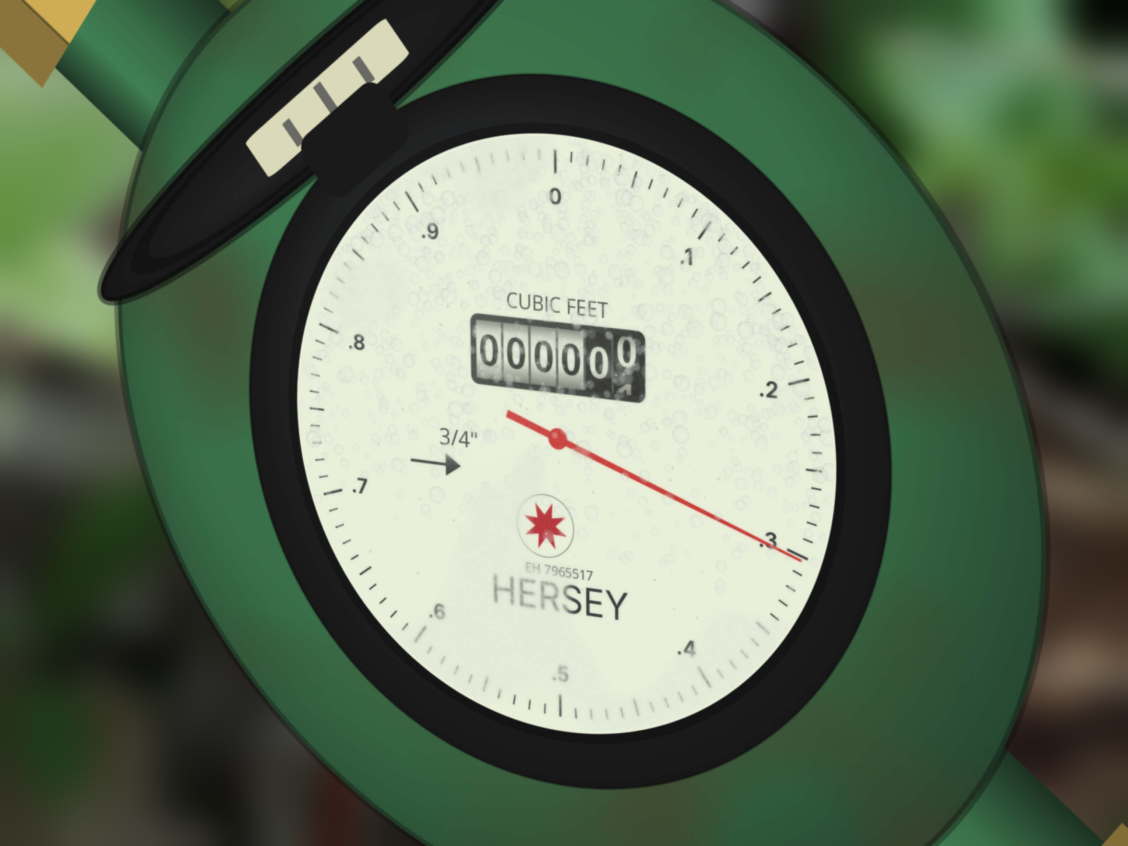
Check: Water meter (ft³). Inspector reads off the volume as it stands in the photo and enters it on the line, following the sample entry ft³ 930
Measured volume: ft³ 0.30
